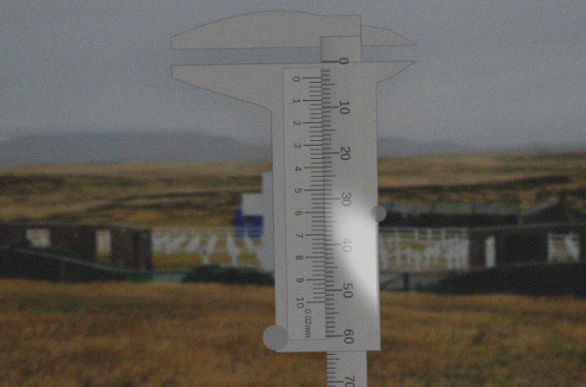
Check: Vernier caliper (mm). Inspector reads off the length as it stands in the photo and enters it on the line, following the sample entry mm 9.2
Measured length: mm 3.5
